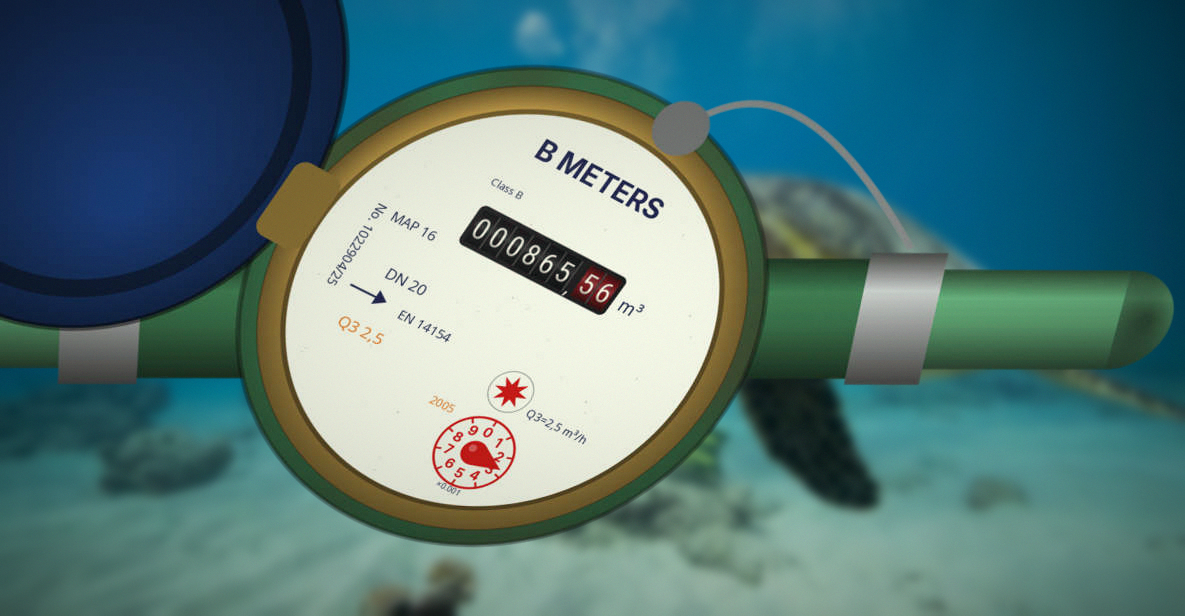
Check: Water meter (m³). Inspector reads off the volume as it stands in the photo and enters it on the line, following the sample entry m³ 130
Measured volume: m³ 865.562
